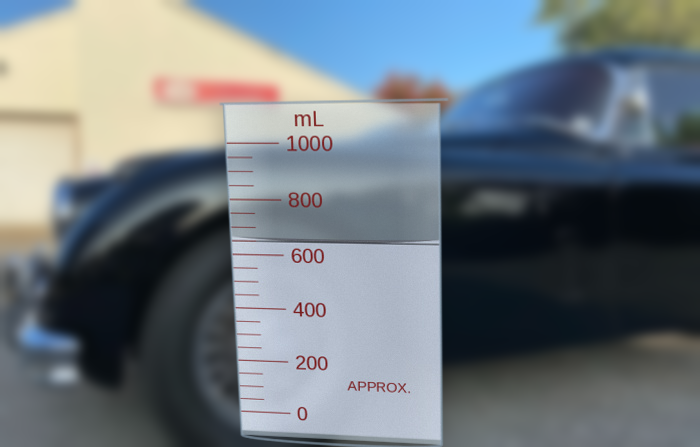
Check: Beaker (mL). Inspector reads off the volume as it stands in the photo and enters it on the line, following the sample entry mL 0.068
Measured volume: mL 650
